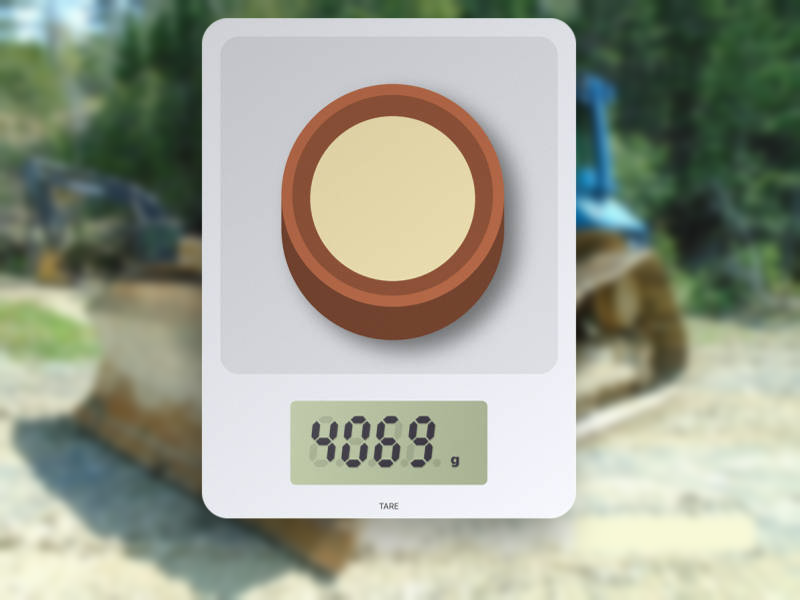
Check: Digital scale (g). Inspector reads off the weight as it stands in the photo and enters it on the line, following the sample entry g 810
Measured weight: g 4069
